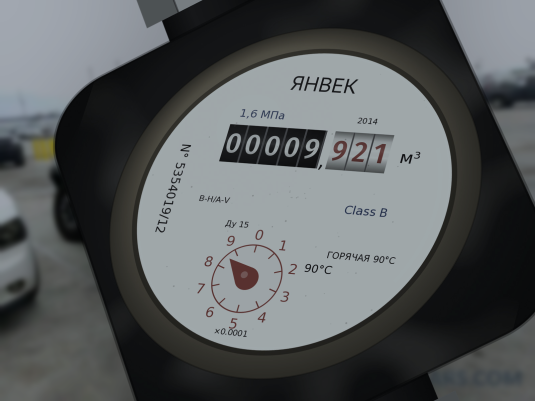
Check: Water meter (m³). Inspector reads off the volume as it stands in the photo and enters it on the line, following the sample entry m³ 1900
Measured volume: m³ 9.9218
